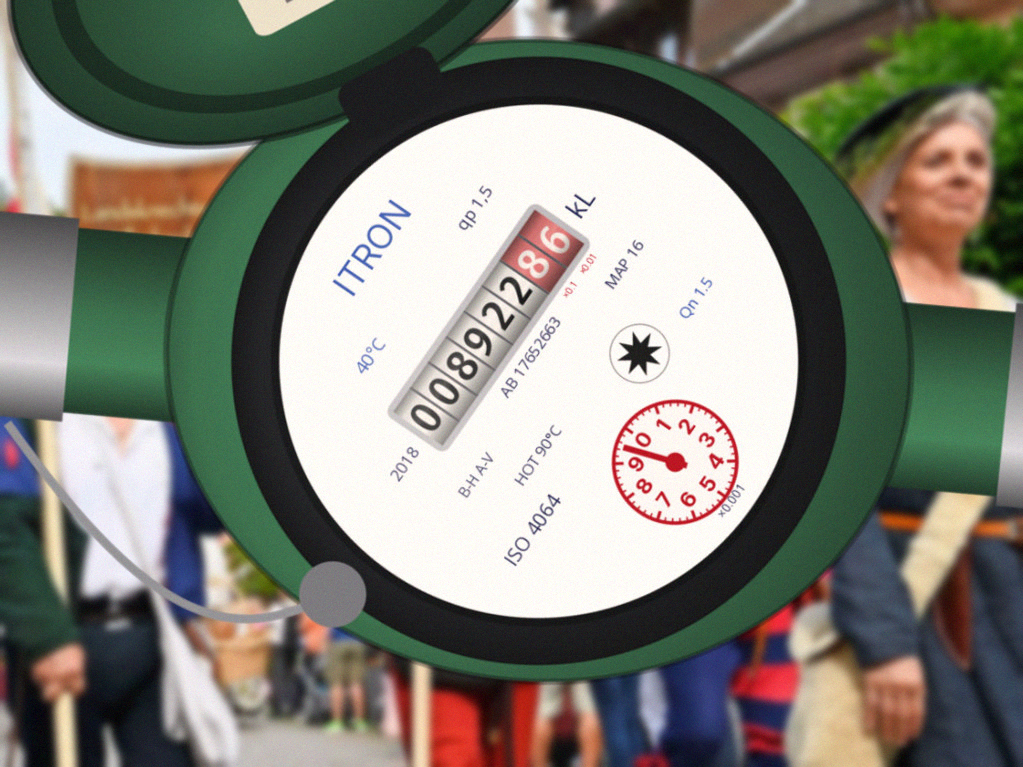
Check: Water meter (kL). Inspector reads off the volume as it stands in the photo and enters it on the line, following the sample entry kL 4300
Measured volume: kL 8922.859
